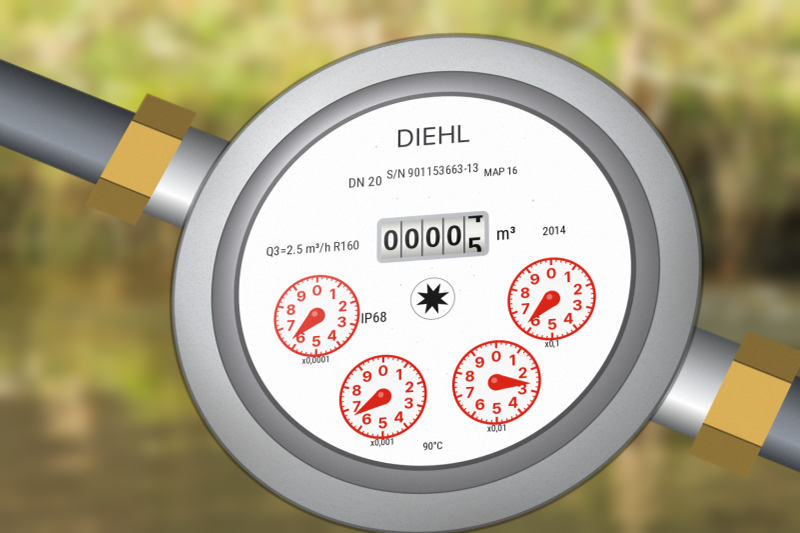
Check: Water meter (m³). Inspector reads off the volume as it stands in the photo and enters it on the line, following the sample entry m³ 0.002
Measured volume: m³ 4.6266
